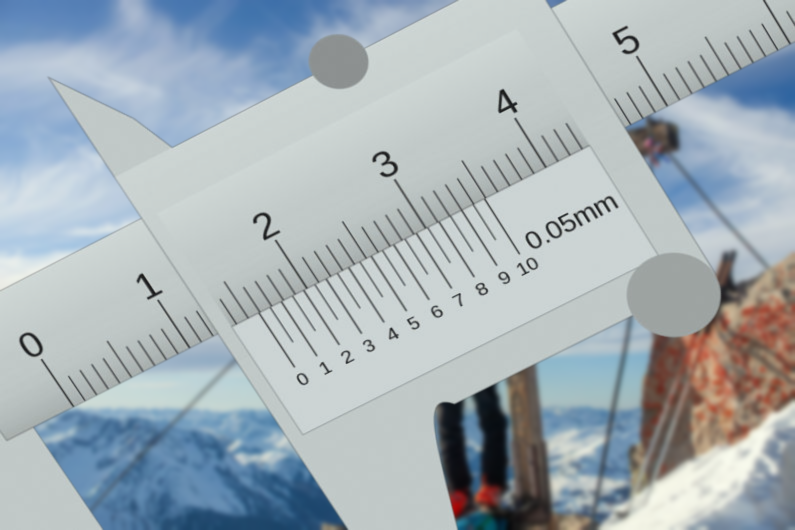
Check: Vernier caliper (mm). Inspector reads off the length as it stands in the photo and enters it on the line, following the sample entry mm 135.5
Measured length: mm 15.9
